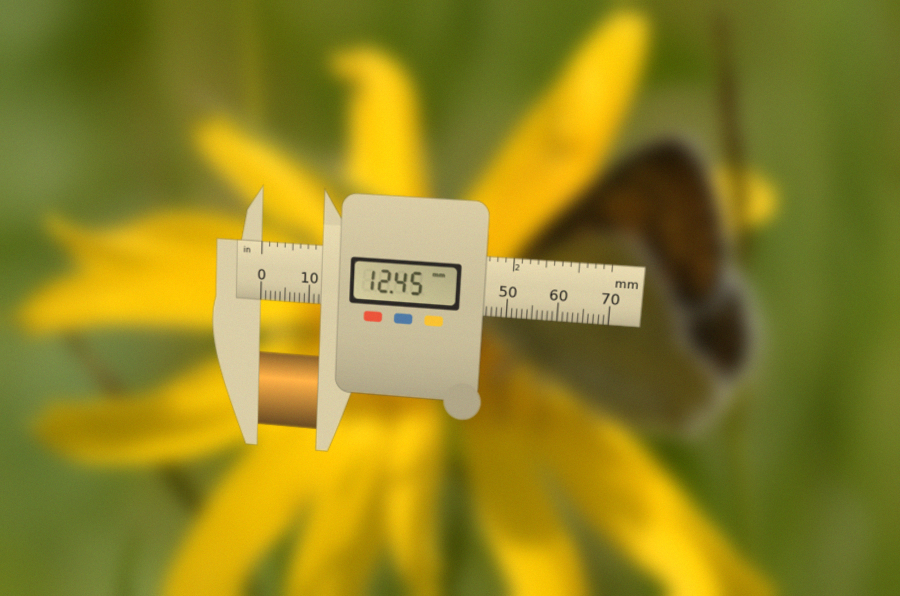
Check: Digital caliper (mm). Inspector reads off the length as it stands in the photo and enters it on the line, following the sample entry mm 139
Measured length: mm 12.45
